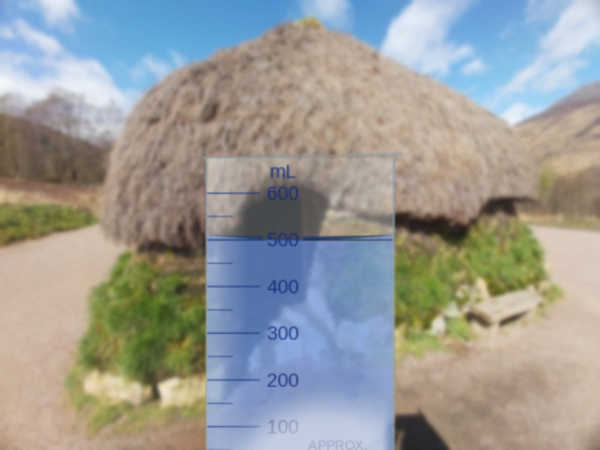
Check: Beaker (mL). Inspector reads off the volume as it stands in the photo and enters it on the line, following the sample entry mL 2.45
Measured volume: mL 500
